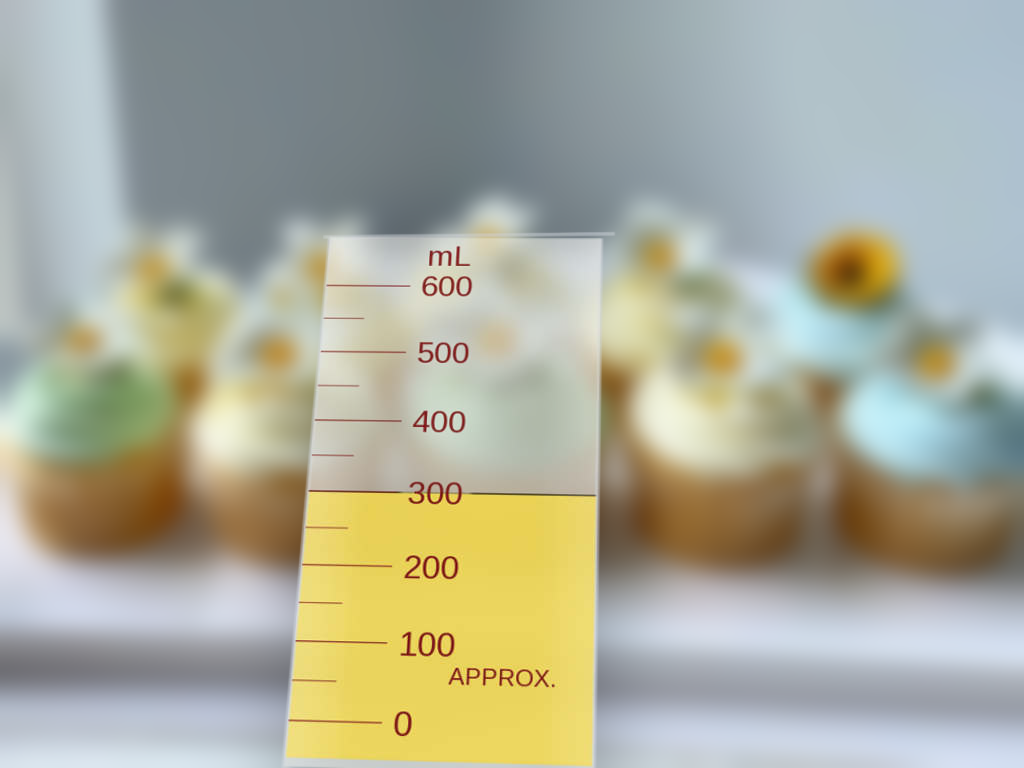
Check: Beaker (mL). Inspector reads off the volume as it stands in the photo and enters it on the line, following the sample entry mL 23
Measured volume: mL 300
